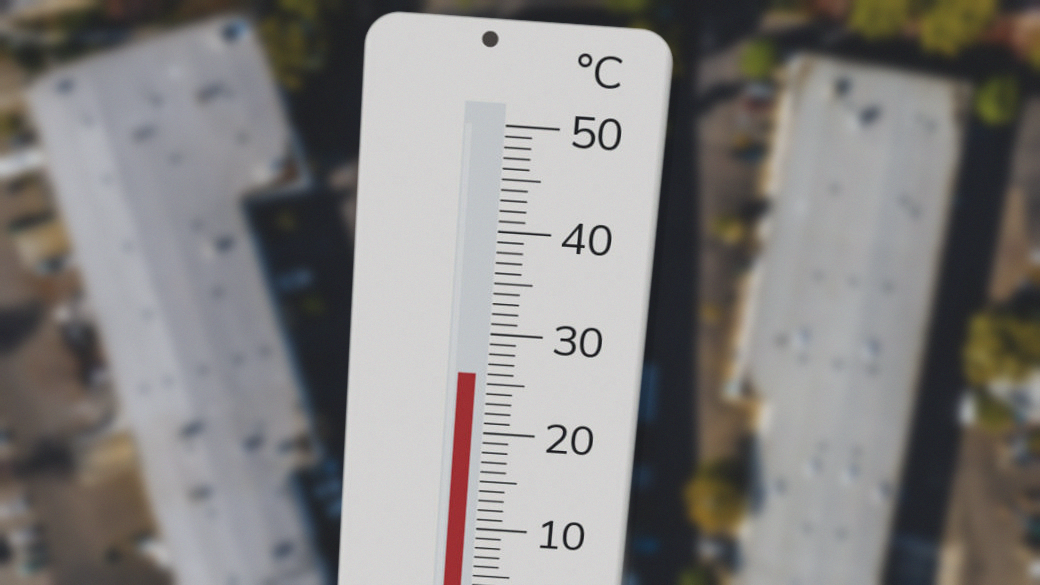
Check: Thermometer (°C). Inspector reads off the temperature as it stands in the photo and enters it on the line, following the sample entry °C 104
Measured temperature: °C 26
